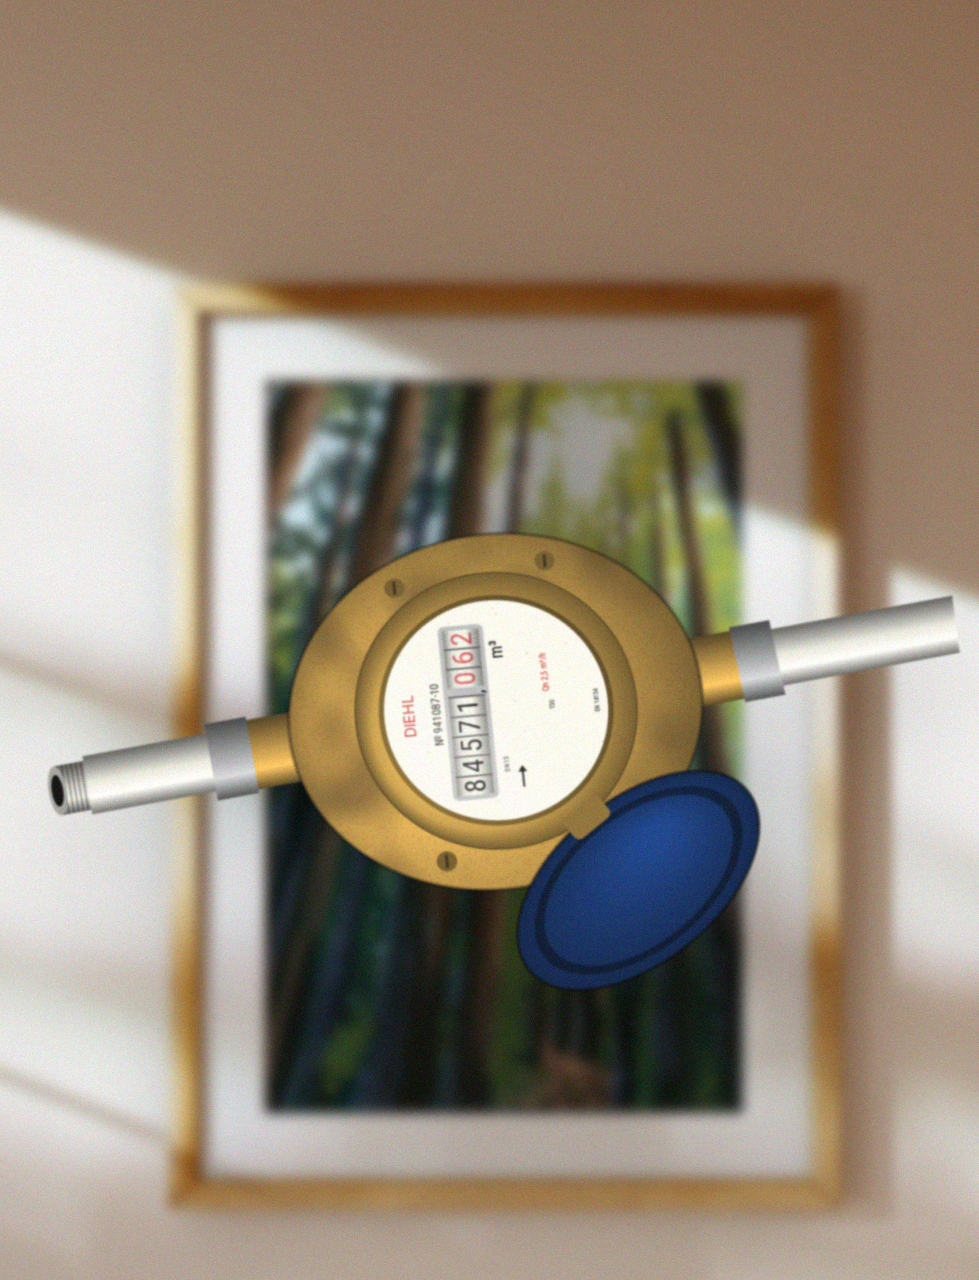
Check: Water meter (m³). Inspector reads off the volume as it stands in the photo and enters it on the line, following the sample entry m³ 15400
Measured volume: m³ 84571.062
